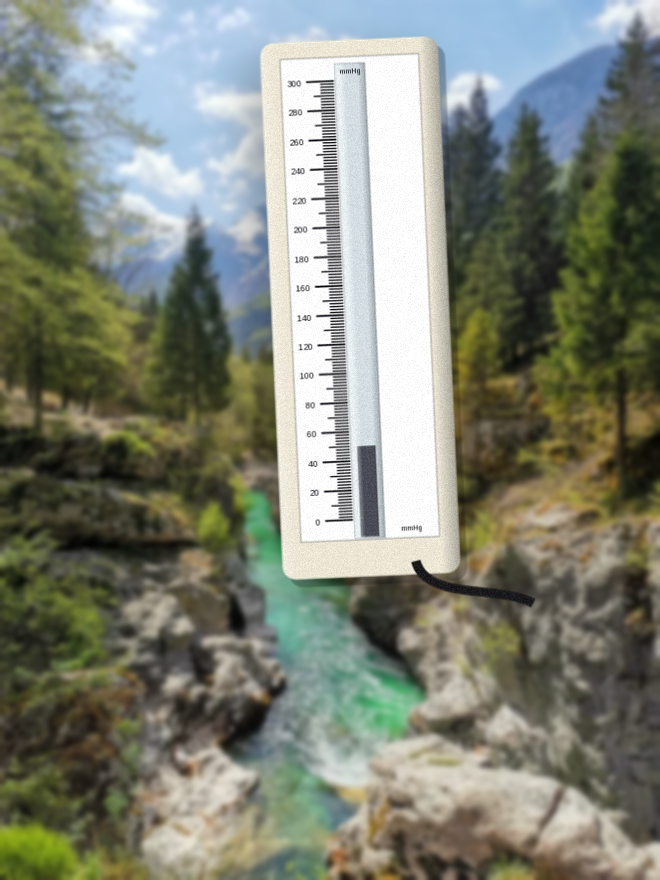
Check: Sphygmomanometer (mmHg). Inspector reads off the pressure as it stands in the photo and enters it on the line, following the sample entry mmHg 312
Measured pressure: mmHg 50
